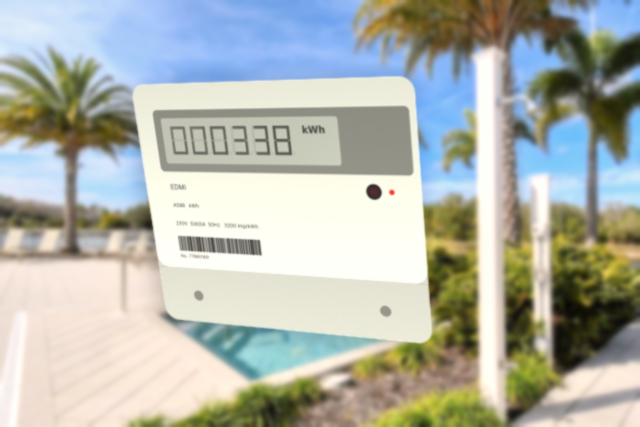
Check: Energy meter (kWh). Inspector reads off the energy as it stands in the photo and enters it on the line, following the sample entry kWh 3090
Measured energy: kWh 338
